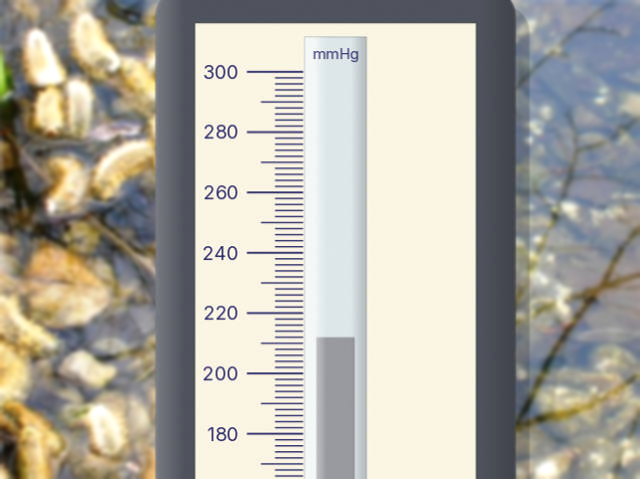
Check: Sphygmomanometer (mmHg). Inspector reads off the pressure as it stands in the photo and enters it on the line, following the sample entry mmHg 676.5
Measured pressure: mmHg 212
